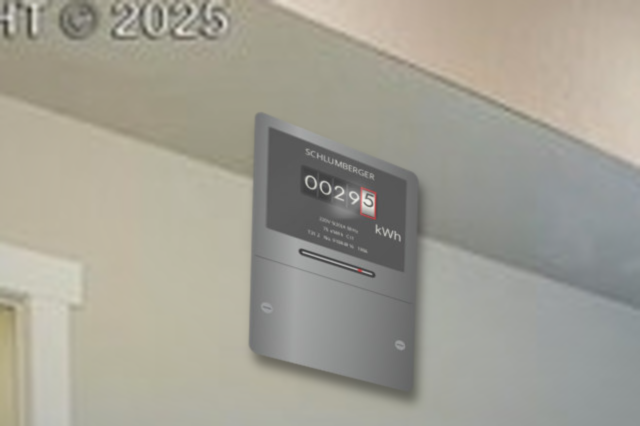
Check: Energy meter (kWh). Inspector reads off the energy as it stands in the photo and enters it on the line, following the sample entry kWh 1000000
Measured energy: kWh 29.5
